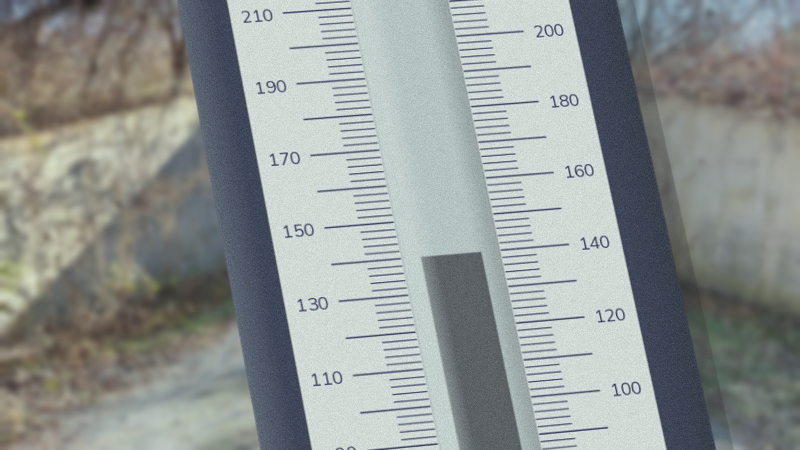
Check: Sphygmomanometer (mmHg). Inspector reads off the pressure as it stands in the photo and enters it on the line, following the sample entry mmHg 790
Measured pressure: mmHg 140
